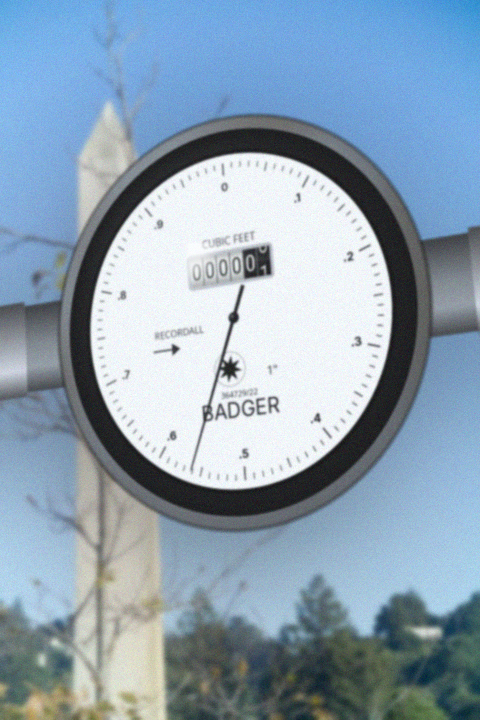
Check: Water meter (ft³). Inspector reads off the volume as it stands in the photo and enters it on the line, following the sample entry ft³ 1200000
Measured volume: ft³ 0.56
